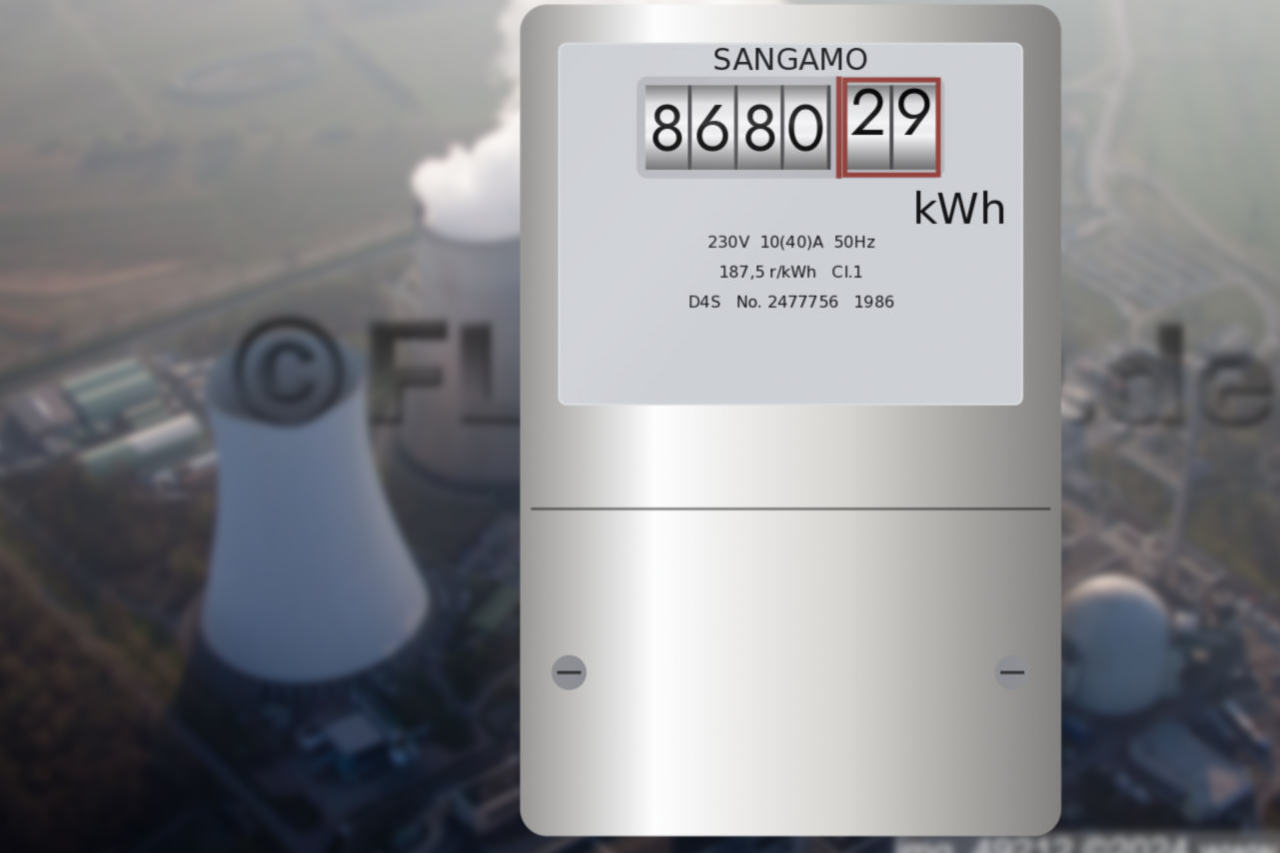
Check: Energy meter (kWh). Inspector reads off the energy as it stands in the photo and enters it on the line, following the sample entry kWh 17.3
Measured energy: kWh 8680.29
